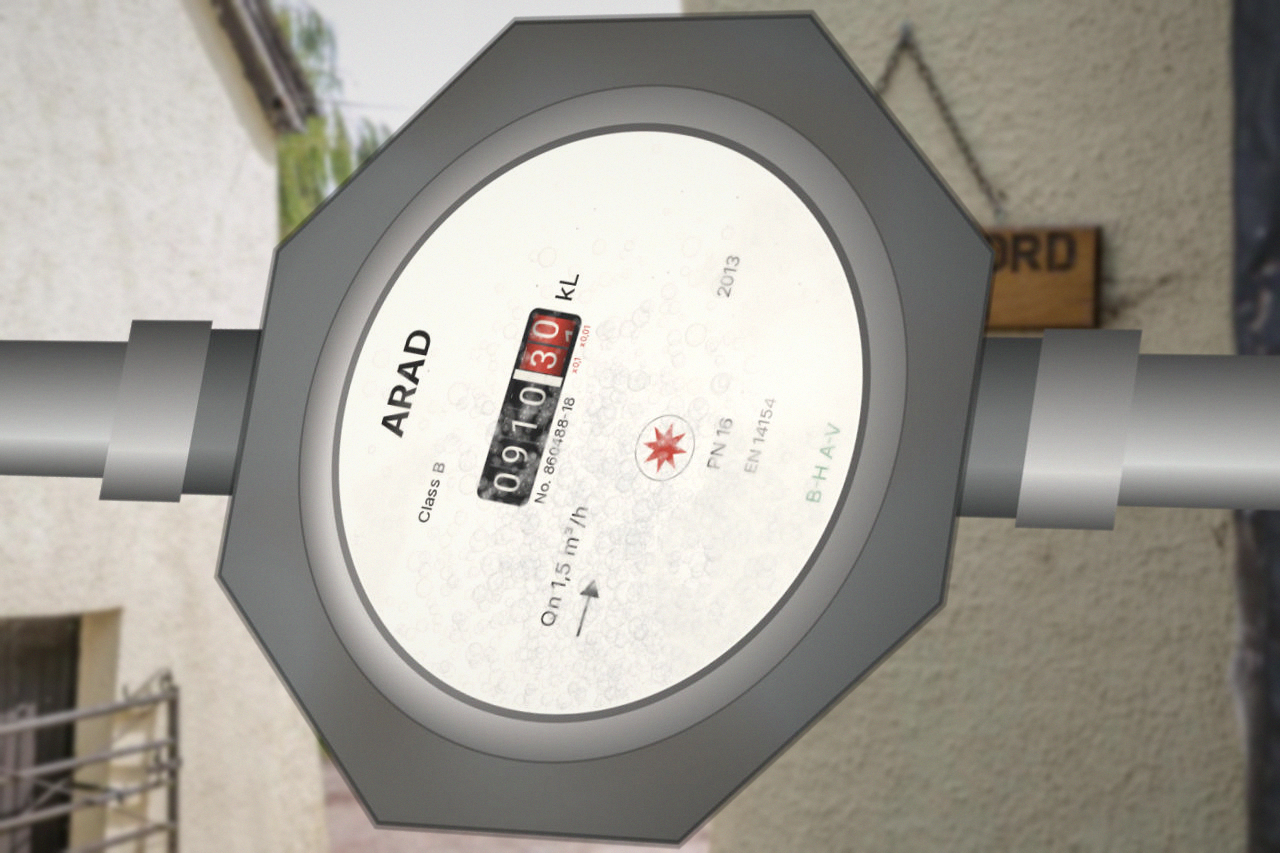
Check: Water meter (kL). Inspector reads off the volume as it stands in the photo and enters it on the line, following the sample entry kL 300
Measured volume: kL 910.30
